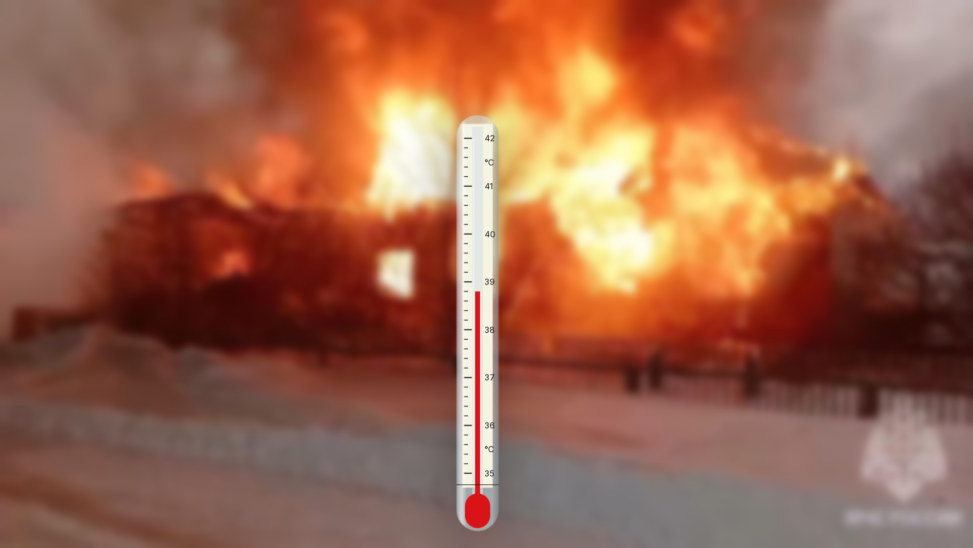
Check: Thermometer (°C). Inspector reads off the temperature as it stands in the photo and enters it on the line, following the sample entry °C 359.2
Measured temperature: °C 38.8
